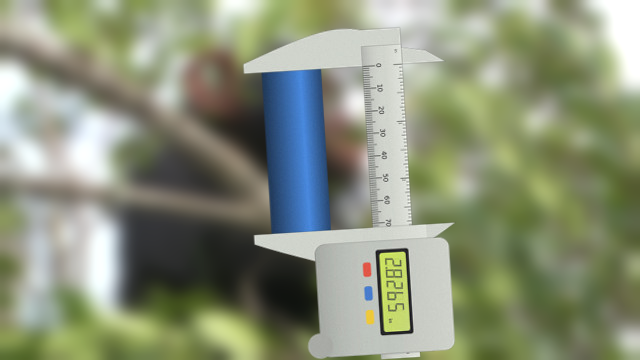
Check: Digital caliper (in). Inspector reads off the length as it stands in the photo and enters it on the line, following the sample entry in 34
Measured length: in 2.8265
